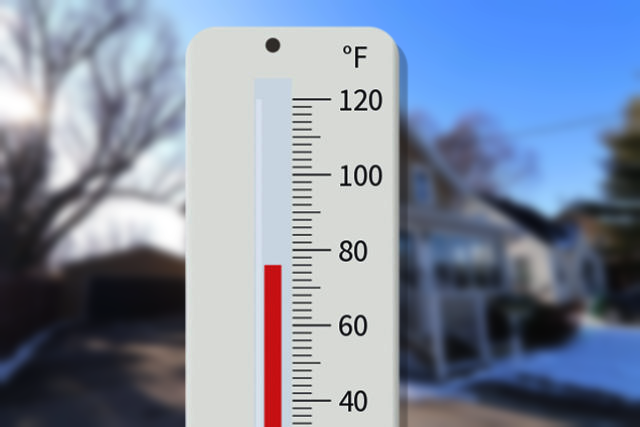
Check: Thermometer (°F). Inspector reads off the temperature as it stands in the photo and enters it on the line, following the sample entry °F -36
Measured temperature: °F 76
